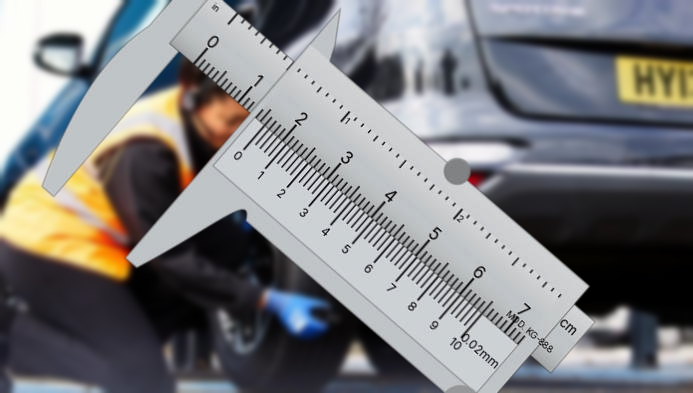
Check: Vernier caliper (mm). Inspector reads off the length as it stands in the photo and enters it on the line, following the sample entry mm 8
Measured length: mm 16.0
